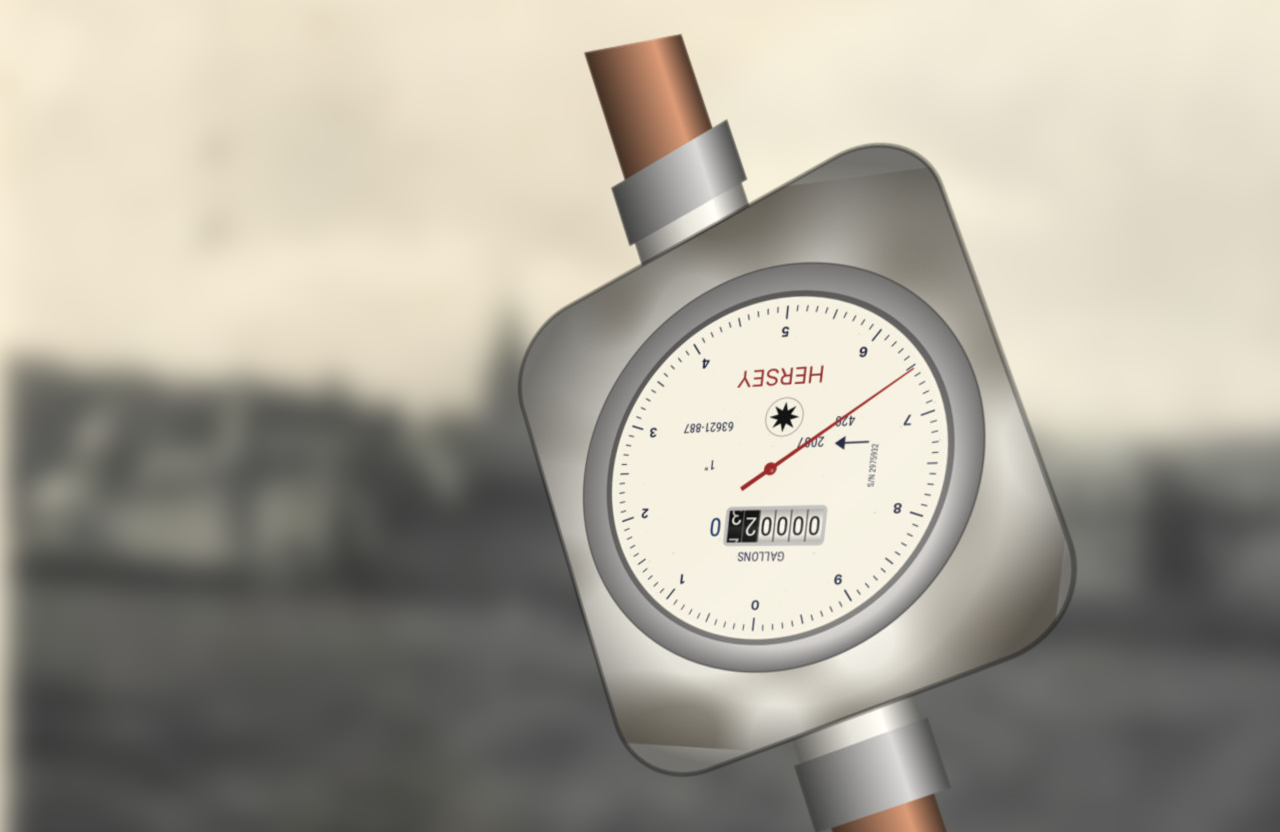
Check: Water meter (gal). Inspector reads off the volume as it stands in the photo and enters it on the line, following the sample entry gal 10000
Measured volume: gal 226.5
